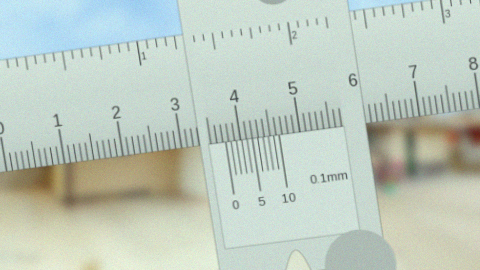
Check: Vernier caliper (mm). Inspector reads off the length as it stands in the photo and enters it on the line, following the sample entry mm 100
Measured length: mm 37.5
